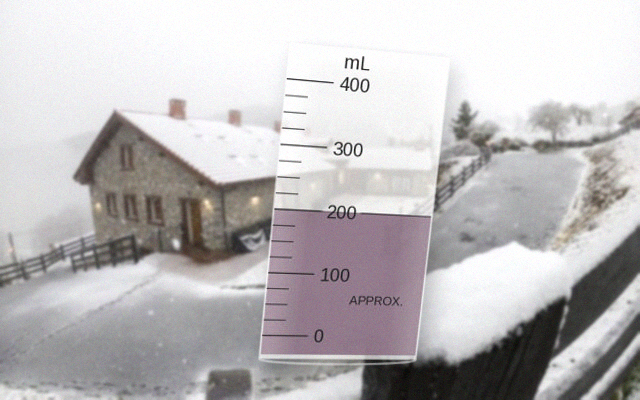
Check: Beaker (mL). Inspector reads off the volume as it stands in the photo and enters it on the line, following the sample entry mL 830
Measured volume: mL 200
